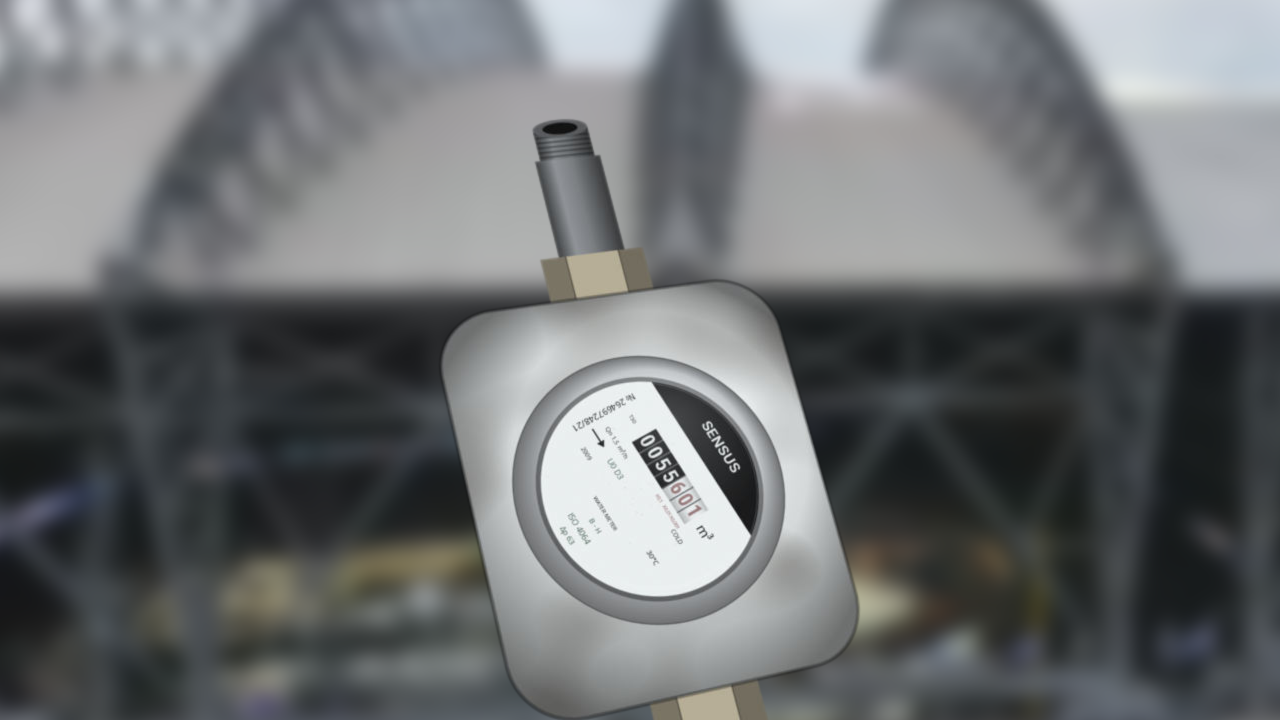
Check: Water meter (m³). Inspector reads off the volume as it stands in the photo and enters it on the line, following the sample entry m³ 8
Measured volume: m³ 55.601
